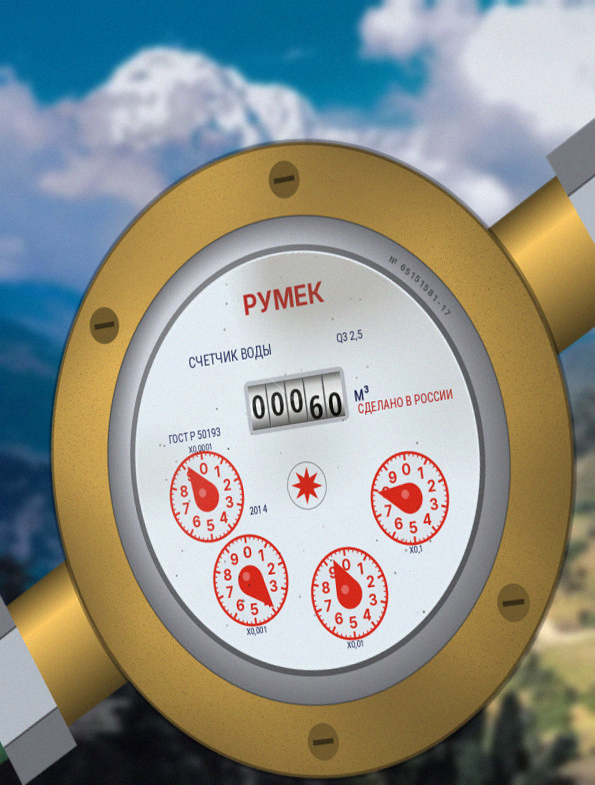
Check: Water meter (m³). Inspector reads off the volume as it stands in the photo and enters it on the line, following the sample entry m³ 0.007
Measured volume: m³ 59.7939
